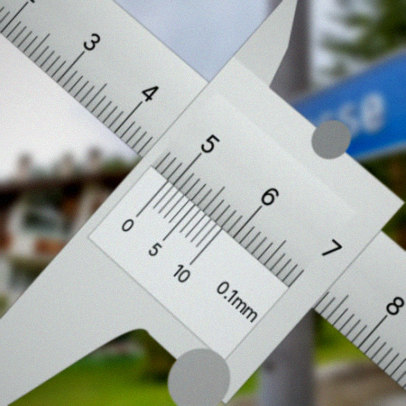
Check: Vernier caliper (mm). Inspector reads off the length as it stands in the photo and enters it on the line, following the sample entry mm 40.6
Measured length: mm 49.2
